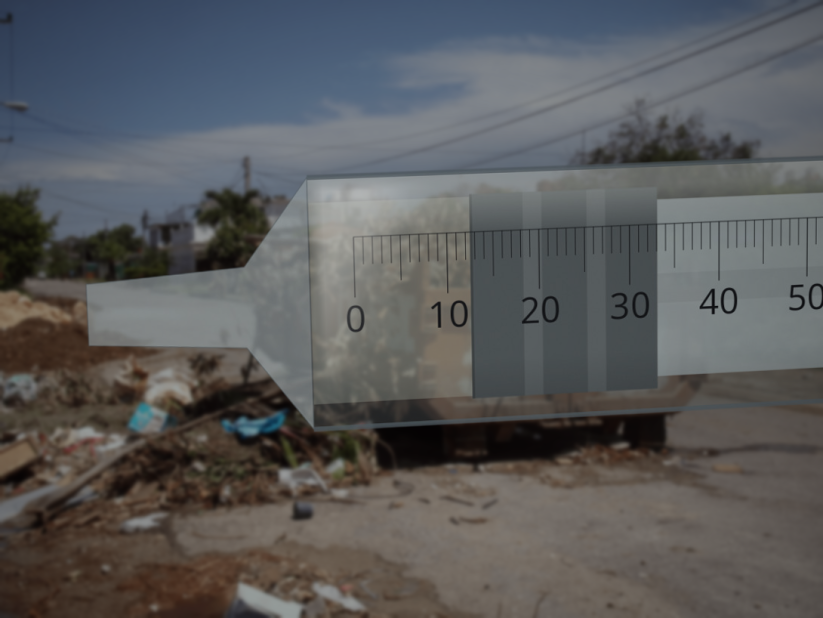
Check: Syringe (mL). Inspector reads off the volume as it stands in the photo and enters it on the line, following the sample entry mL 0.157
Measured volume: mL 12.5
